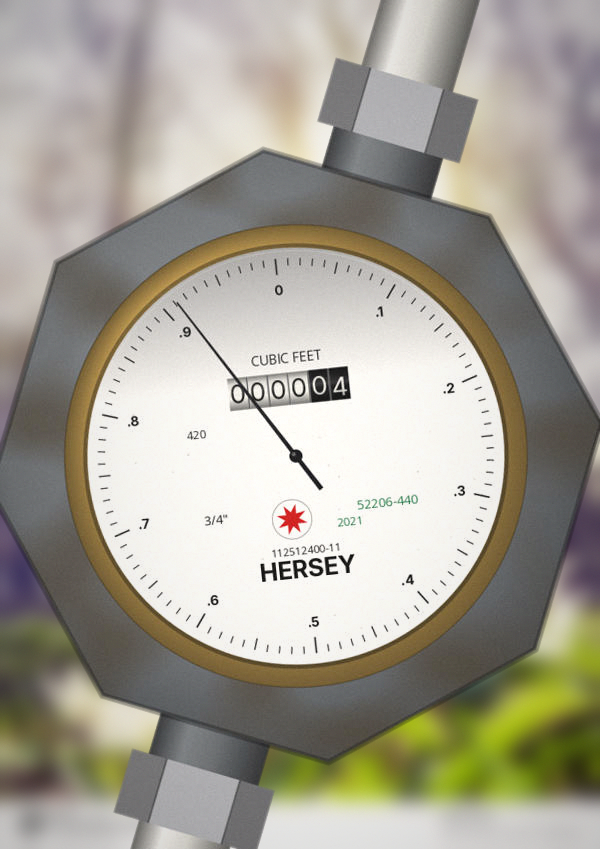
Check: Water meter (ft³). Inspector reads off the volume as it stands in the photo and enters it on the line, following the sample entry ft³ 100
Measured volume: ft³ 3.91
